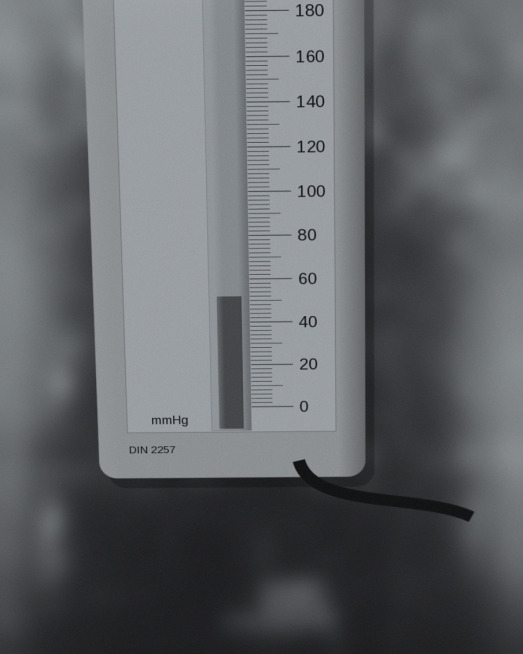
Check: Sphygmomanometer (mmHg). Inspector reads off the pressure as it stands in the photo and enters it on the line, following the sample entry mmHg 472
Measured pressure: mmHg 52
